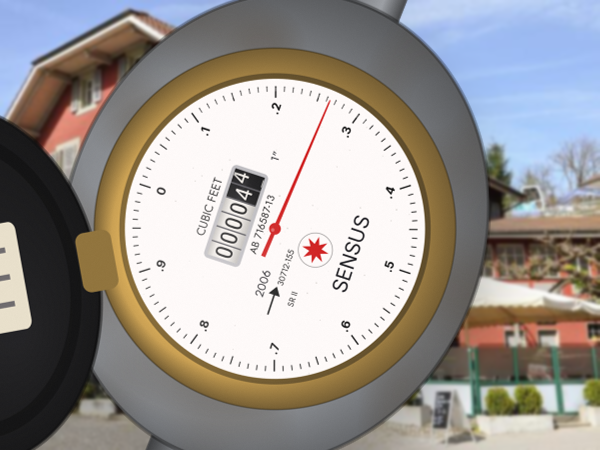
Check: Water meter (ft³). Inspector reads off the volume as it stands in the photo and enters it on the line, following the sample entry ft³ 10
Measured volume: ft³ 44.26
